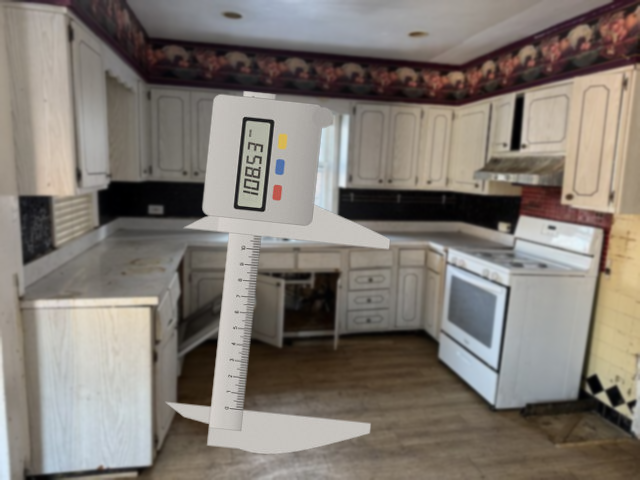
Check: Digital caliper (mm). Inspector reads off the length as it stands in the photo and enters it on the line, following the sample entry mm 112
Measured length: mm 108.53
